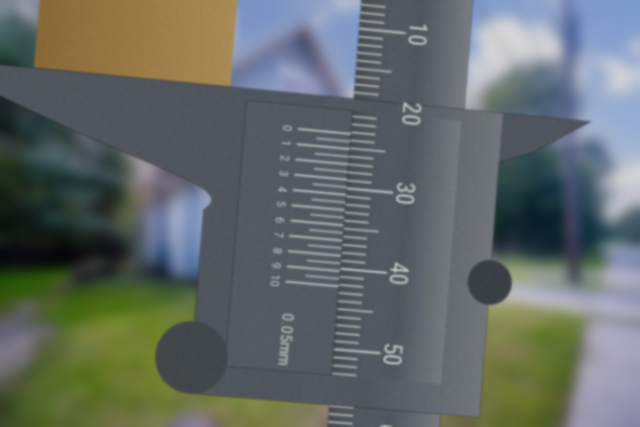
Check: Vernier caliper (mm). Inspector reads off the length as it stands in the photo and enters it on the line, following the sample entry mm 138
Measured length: mm 23.2
